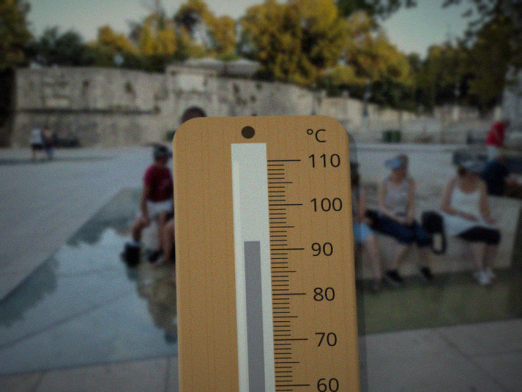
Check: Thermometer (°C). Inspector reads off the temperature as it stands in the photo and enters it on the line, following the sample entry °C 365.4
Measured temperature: °C 92
